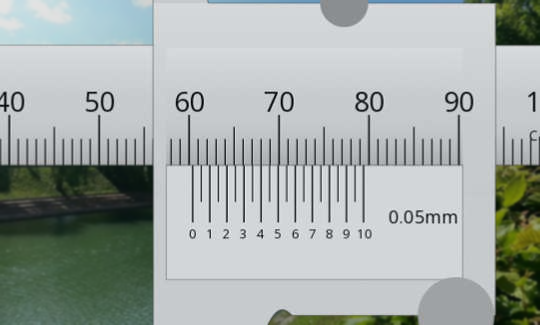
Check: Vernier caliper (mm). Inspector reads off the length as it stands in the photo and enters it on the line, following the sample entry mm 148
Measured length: mm 60.4
